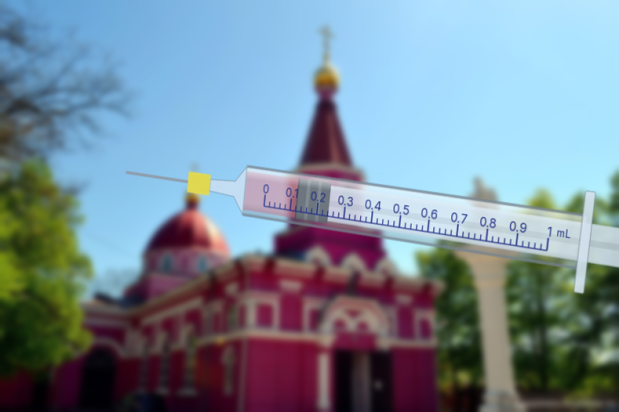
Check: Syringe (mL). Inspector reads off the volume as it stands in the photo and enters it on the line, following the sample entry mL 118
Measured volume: mL 0.12
